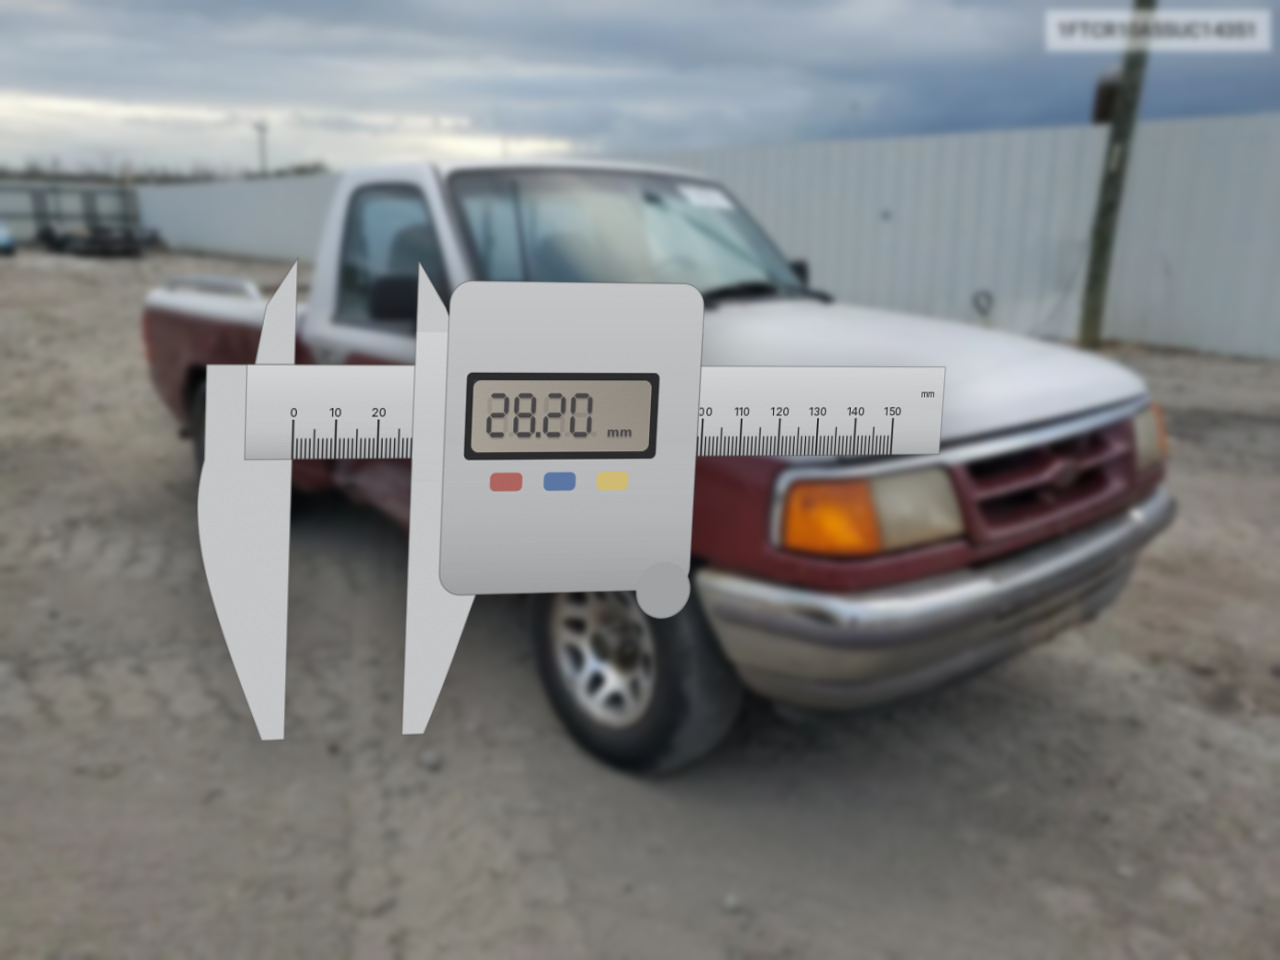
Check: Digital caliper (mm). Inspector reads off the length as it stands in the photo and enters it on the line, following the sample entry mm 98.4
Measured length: mm 28.20
